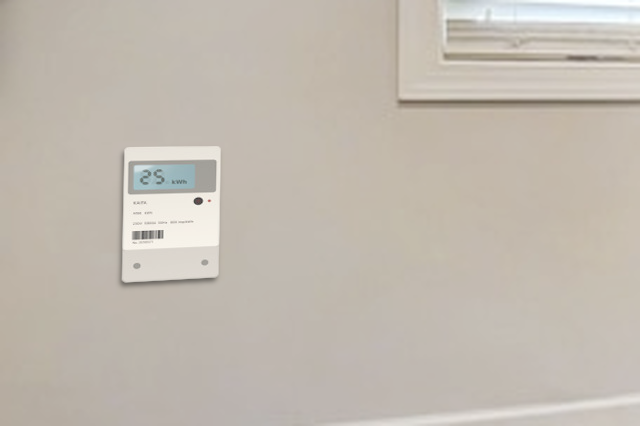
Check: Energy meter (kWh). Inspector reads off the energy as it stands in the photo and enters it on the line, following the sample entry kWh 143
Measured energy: kWh 25
